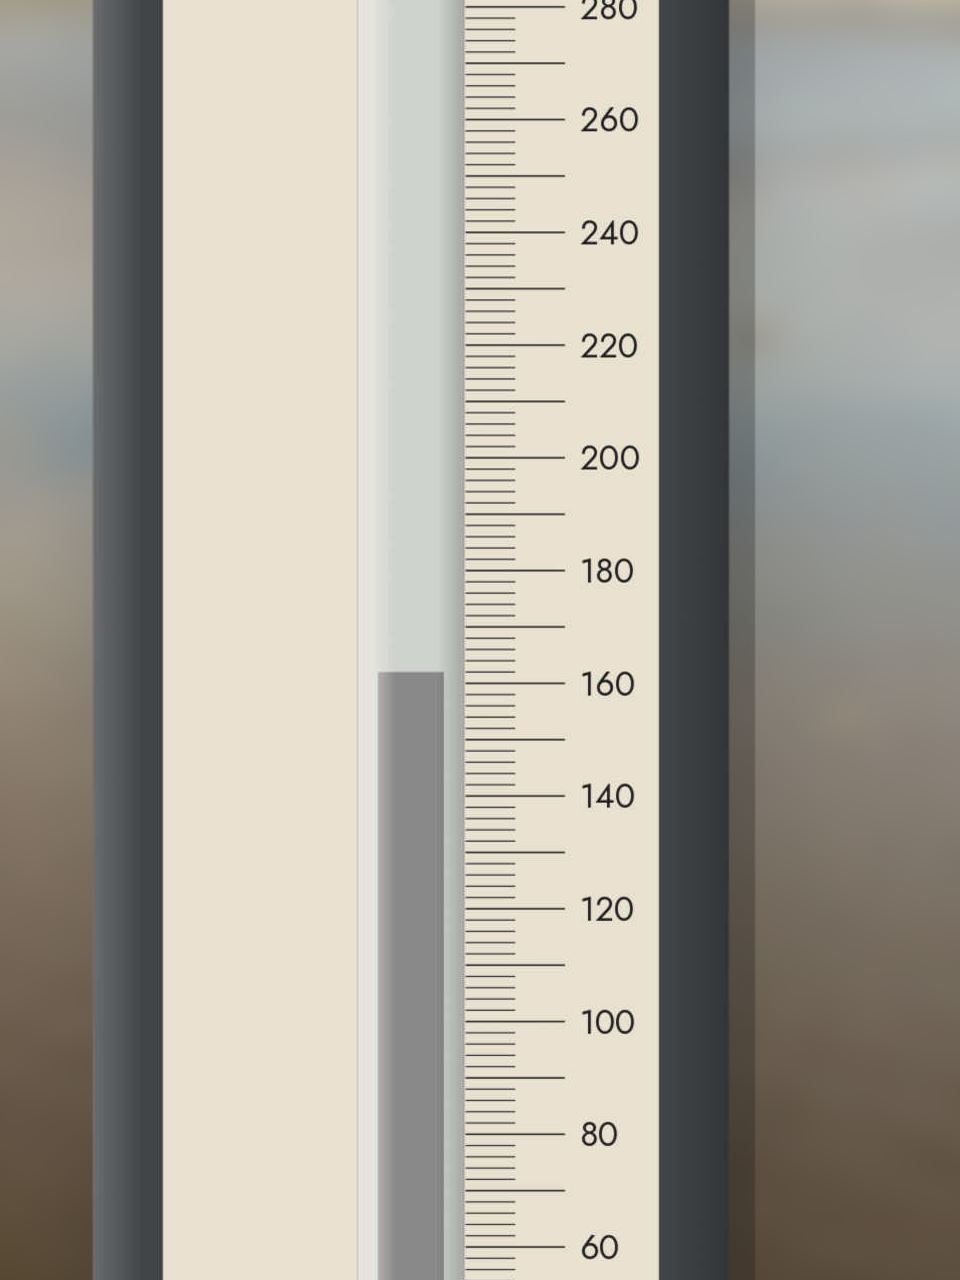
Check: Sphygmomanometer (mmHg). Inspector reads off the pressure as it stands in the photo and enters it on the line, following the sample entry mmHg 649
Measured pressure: mmHg 162
